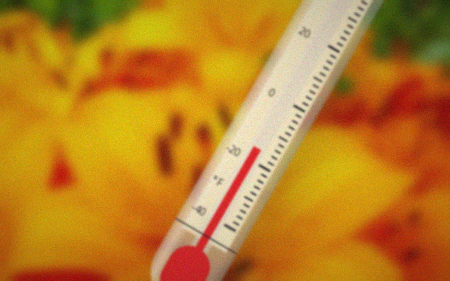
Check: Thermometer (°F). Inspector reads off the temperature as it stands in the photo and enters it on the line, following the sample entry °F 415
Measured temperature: °F -16
